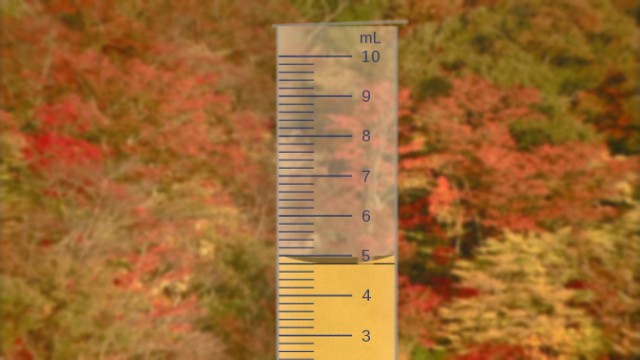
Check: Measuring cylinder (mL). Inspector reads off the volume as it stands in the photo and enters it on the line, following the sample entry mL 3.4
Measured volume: mL 4.8
